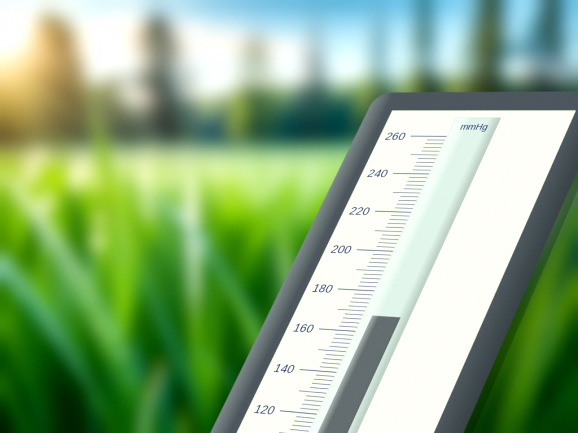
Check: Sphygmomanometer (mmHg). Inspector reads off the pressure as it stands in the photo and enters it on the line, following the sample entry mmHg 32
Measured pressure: mmHg 168
